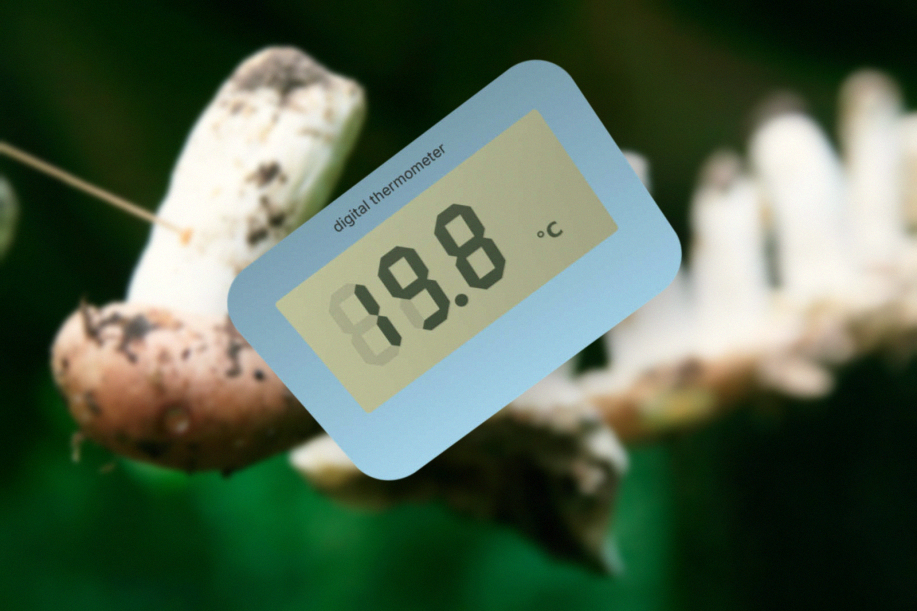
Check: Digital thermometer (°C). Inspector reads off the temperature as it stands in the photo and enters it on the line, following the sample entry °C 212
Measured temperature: °C 19.8
